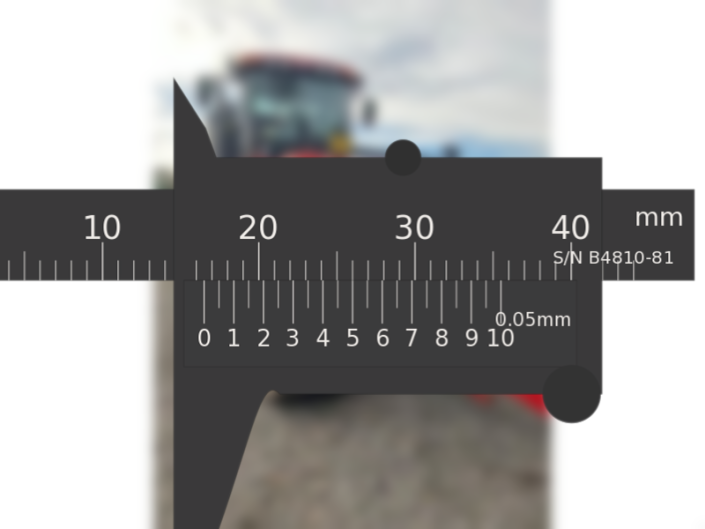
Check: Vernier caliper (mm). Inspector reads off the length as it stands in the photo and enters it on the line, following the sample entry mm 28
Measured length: mm 16.5
